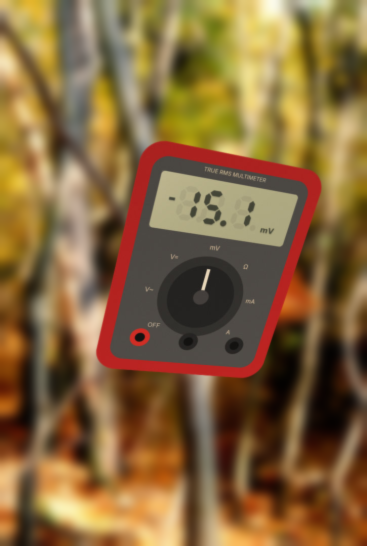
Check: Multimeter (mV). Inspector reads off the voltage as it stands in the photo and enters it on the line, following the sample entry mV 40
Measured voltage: mV -15.1
